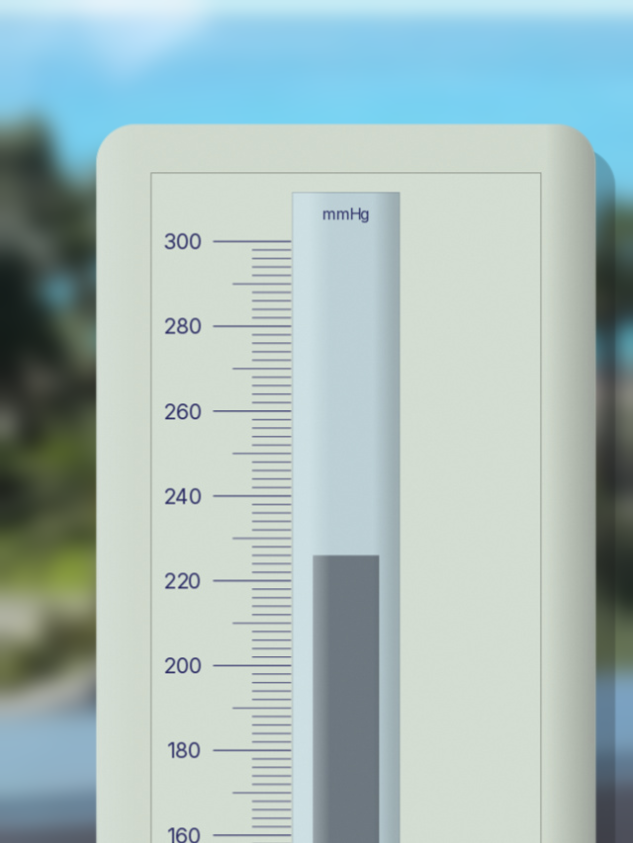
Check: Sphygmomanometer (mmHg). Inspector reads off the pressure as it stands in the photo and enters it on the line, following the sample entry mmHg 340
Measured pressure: mmHg 226
